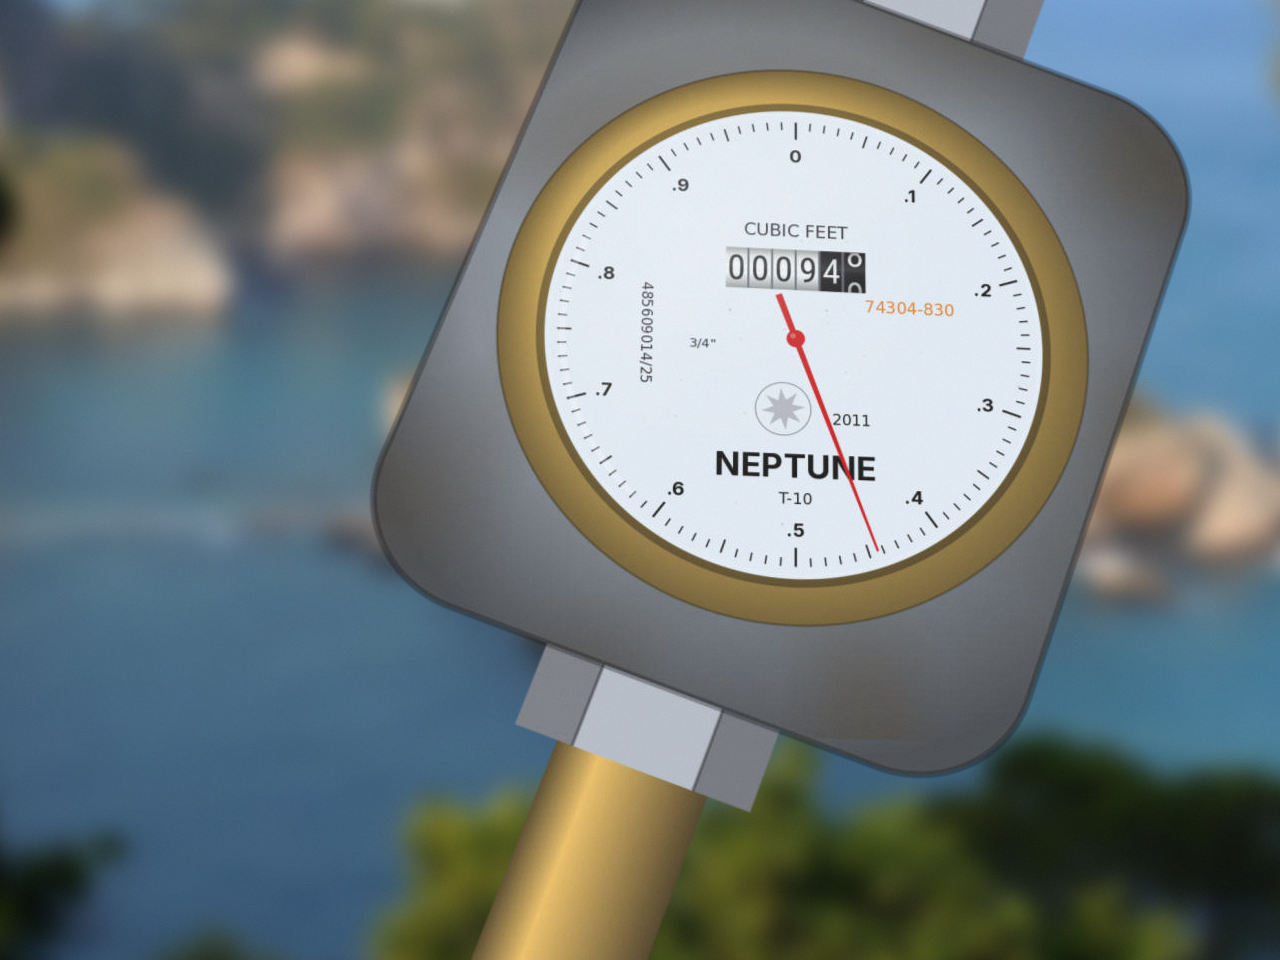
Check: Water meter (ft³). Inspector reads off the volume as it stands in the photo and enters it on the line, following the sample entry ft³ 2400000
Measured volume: ft³ 948.44
